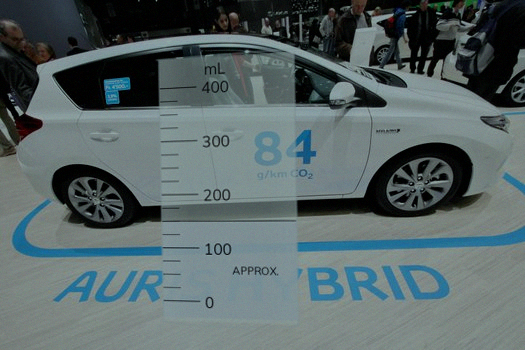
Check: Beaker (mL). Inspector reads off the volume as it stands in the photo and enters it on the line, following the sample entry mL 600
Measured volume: mL 150
